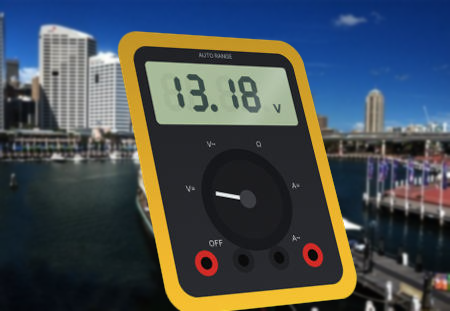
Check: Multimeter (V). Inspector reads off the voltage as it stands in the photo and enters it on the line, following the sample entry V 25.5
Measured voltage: V 13.18
